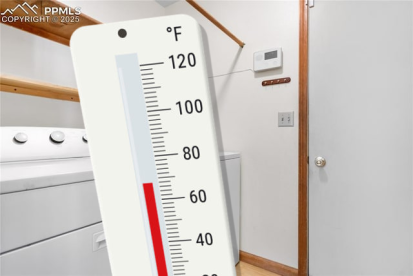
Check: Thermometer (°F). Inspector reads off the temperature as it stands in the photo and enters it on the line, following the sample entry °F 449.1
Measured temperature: °F 68
